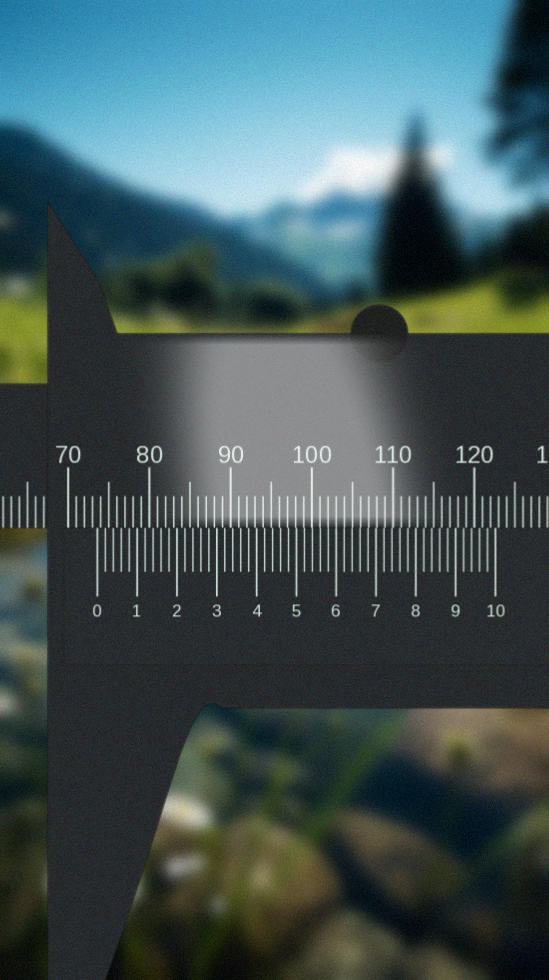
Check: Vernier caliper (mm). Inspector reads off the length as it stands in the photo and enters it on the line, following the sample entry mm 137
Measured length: mm 73.6
